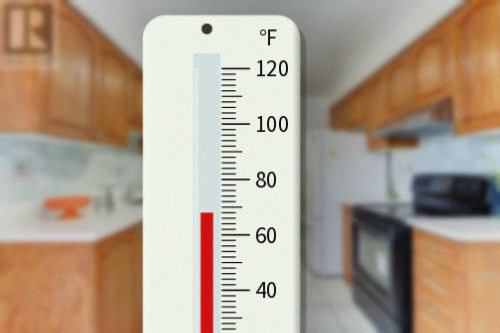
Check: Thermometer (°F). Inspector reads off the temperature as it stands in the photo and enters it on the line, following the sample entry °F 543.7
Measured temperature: °F 68
